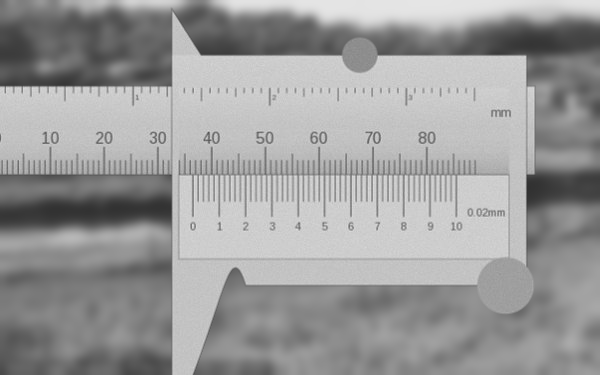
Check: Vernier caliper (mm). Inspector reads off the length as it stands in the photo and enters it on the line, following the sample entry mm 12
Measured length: mm 36.5
